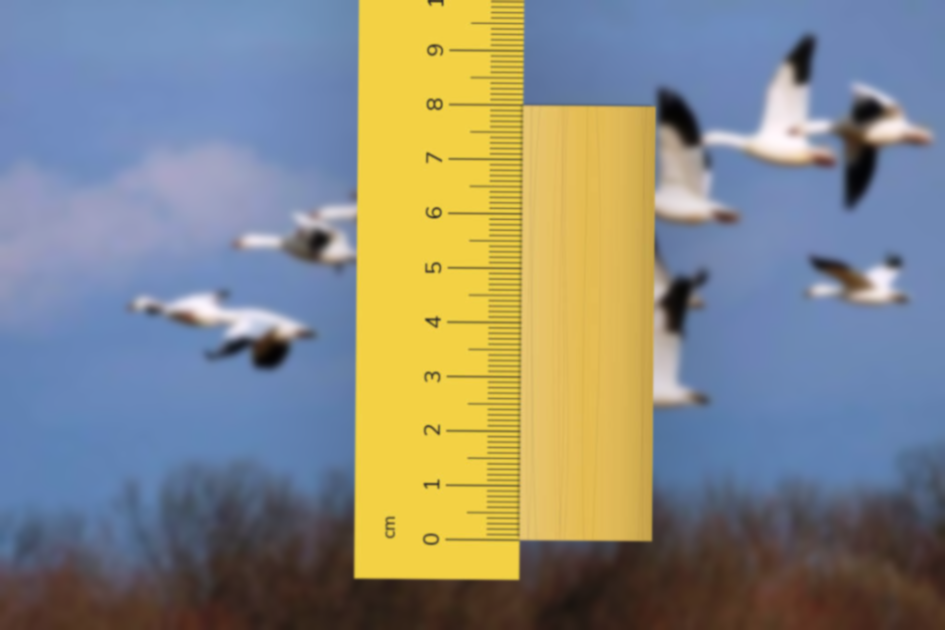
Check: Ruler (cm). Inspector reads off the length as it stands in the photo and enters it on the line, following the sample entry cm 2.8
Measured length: cm 8
